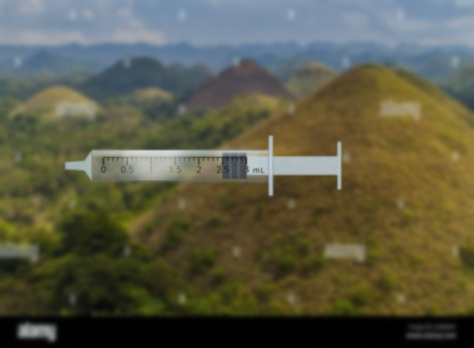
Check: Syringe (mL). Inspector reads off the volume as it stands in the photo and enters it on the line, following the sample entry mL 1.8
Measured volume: mL 2.5
